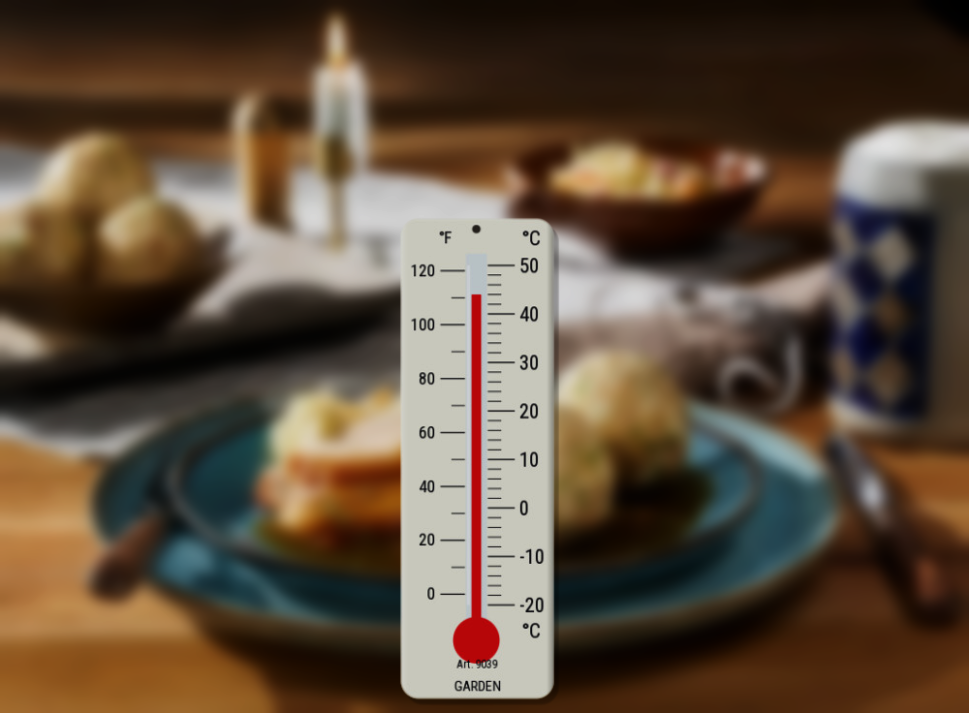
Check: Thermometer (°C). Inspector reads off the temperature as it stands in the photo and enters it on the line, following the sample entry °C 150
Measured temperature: °C 44
